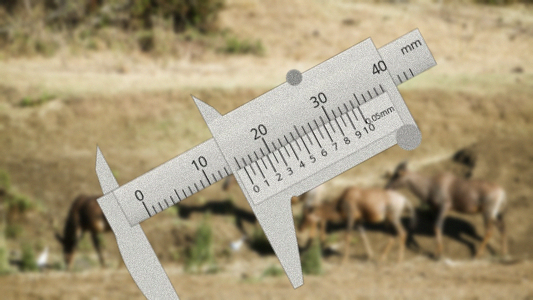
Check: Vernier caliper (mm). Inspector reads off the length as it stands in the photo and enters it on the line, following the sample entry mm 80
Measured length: mm 15.6
